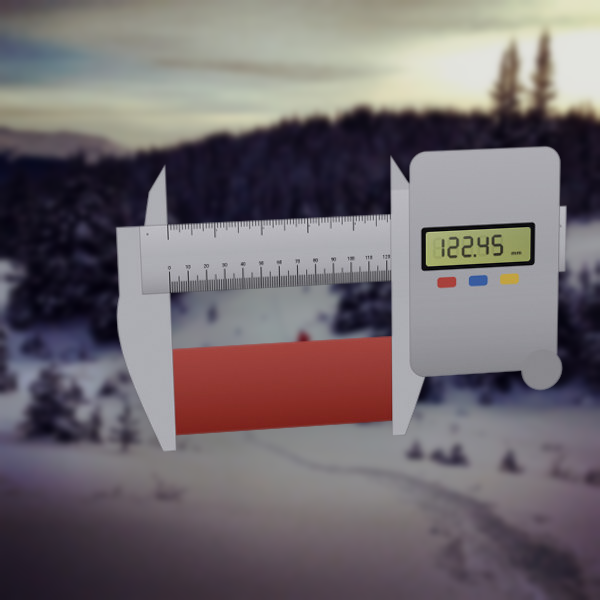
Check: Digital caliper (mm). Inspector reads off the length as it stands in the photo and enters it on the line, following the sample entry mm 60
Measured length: mm 122.45
